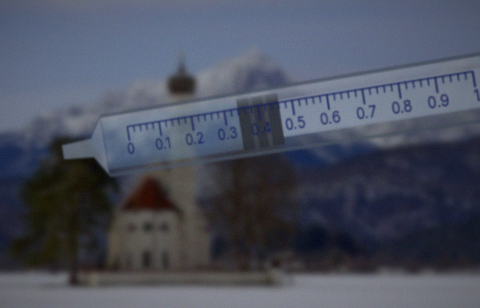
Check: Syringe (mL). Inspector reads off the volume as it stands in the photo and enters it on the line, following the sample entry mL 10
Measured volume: mL 0.34
